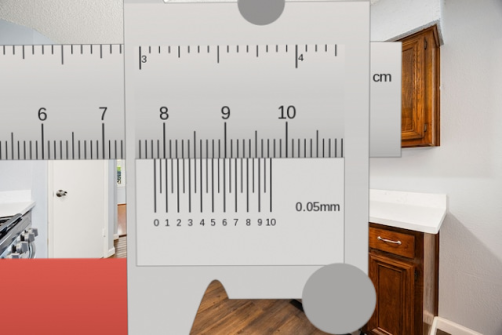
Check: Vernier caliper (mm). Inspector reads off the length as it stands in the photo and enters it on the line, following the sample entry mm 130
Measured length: mm 78.4
